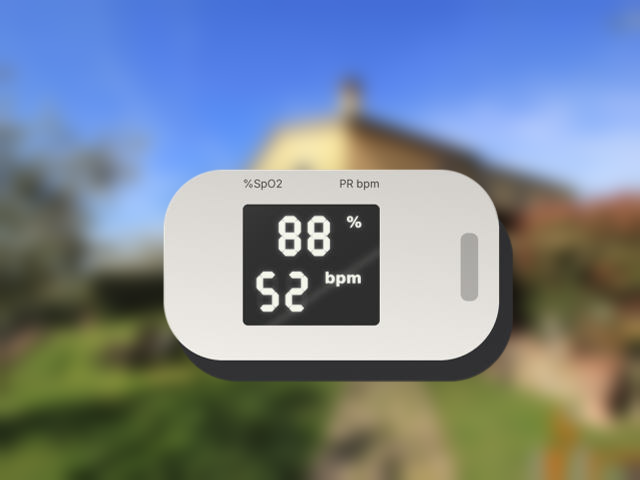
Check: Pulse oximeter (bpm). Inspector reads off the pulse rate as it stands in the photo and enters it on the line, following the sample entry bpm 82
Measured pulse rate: bpm 52
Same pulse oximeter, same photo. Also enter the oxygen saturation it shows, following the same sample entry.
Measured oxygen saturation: % 88
